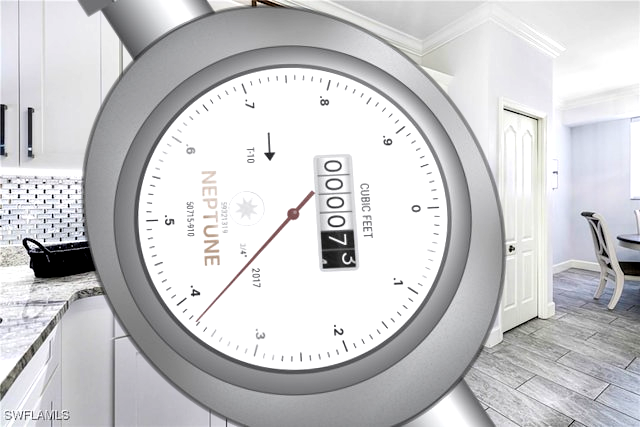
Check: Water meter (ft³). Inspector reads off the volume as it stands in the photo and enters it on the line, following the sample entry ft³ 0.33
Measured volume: ft³ 73.37
